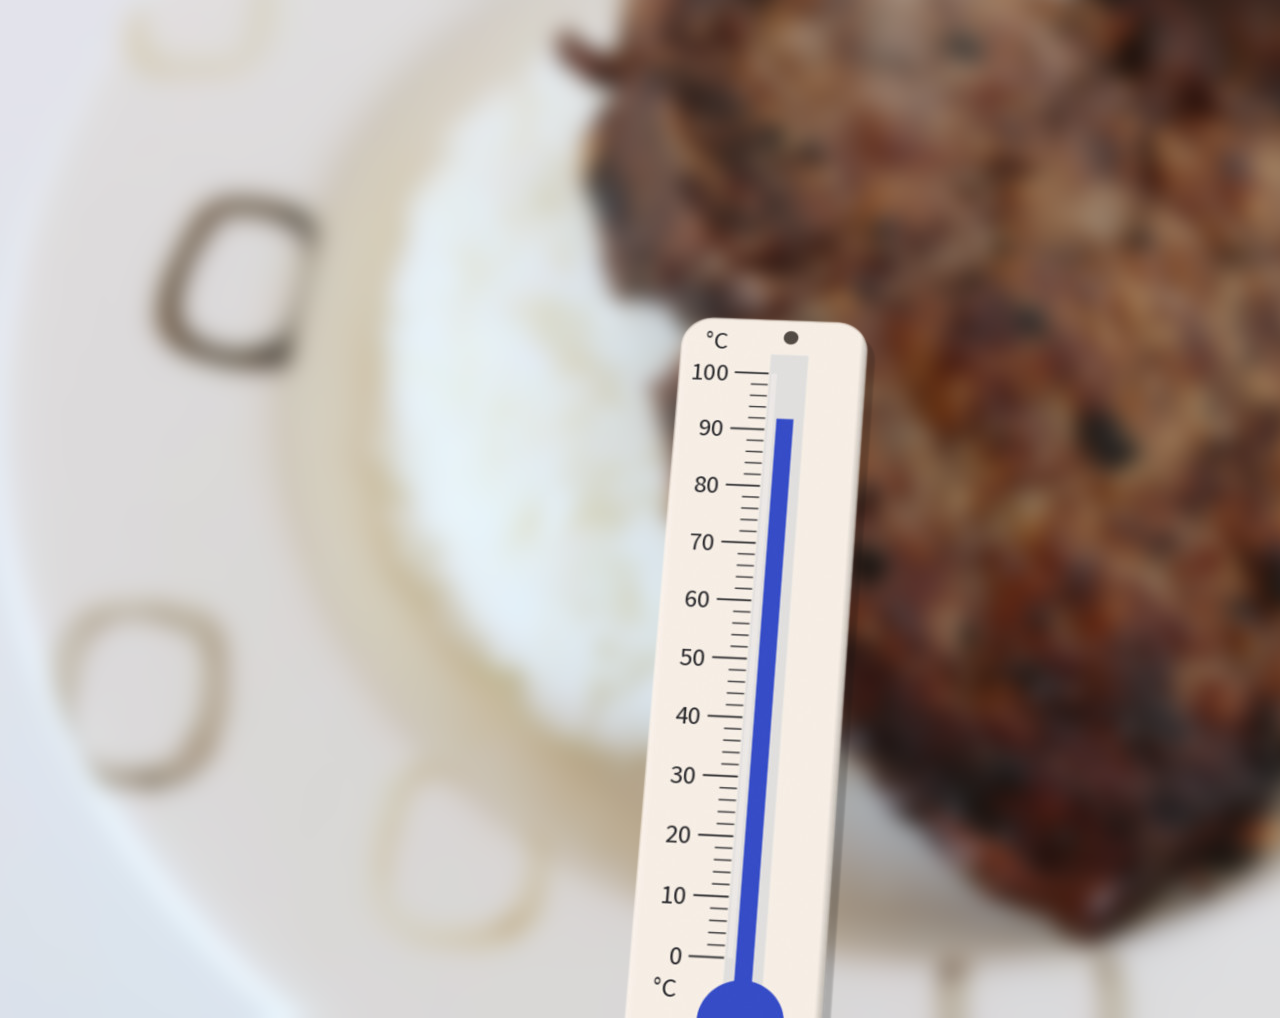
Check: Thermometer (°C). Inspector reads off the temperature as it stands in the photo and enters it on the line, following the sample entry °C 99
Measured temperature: °C 92
